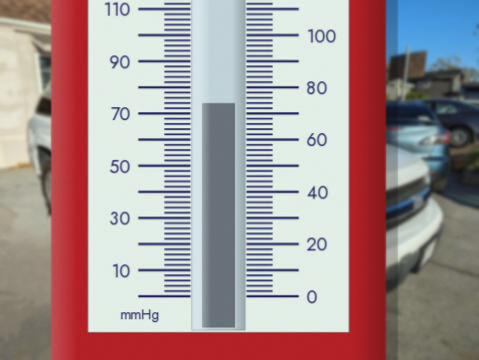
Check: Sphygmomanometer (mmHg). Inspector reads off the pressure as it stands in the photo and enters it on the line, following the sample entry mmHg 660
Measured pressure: mmHg 74
